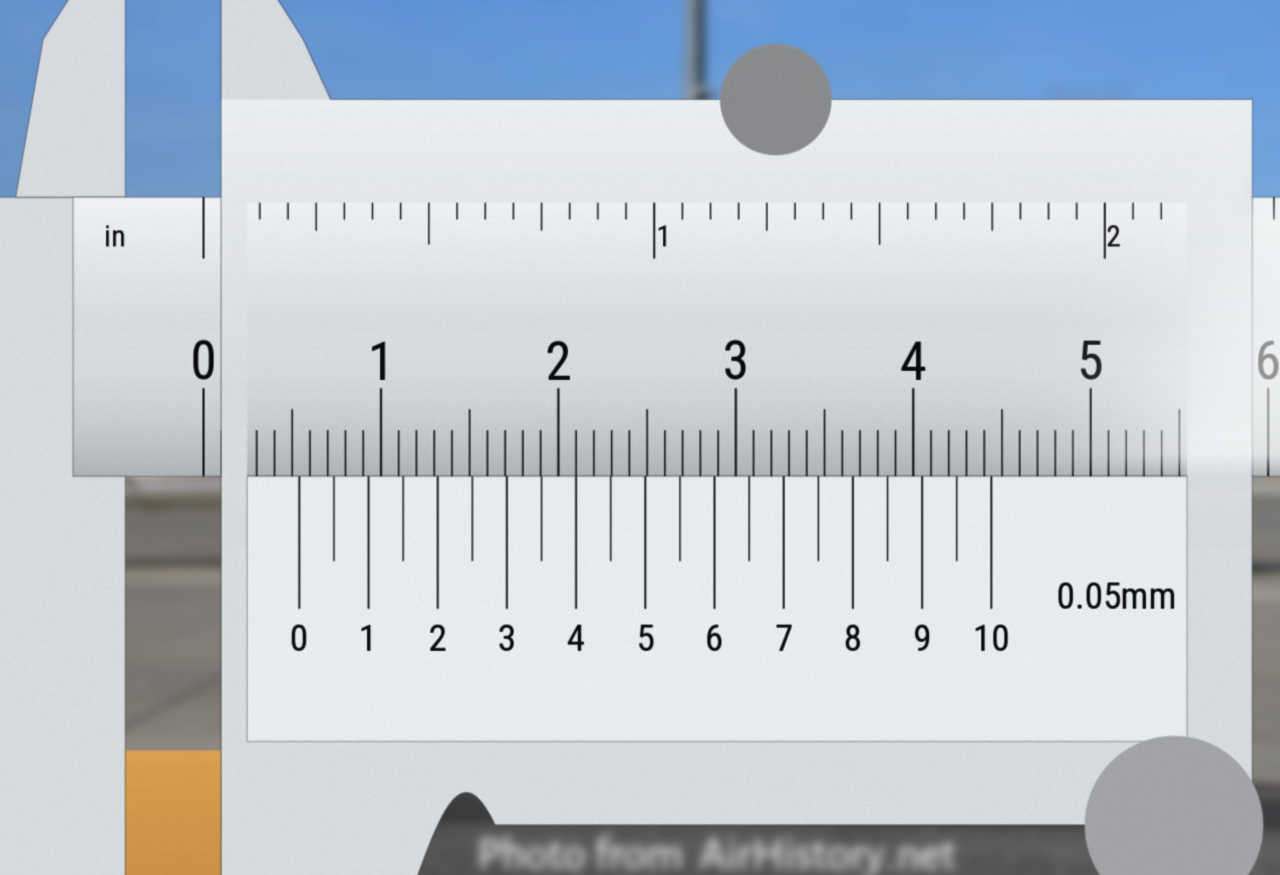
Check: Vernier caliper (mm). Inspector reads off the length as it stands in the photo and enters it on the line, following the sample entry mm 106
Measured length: mm 5.4
